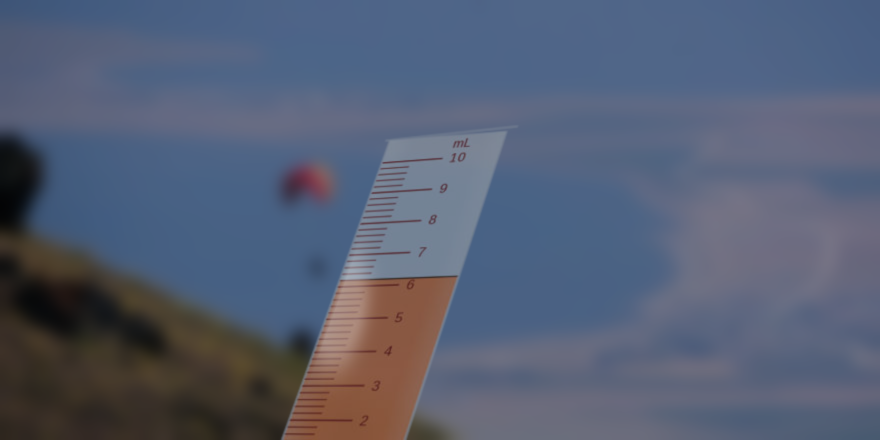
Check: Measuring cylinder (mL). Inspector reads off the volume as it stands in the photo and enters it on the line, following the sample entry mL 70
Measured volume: mL 6.2
